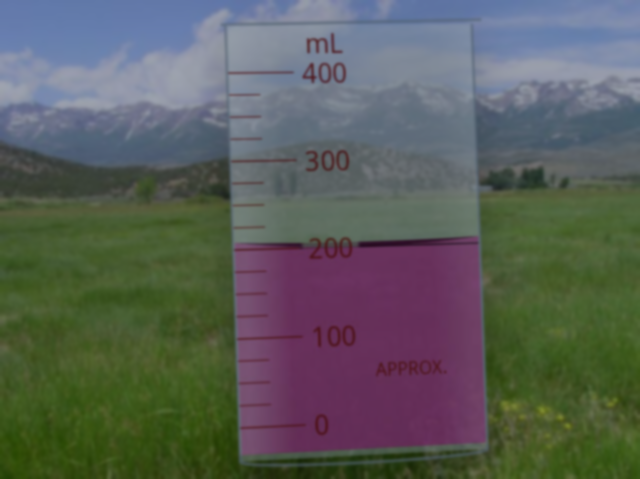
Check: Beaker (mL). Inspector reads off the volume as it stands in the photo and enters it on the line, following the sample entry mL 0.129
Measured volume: mL 200
